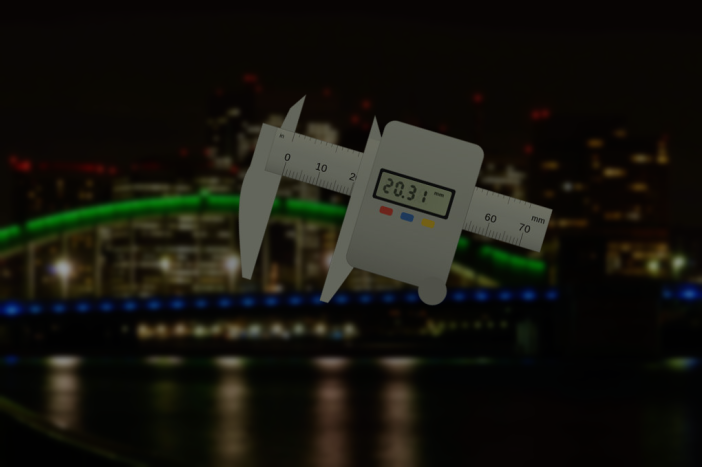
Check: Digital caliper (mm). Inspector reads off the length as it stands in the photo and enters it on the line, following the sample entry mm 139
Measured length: mm 20.31
